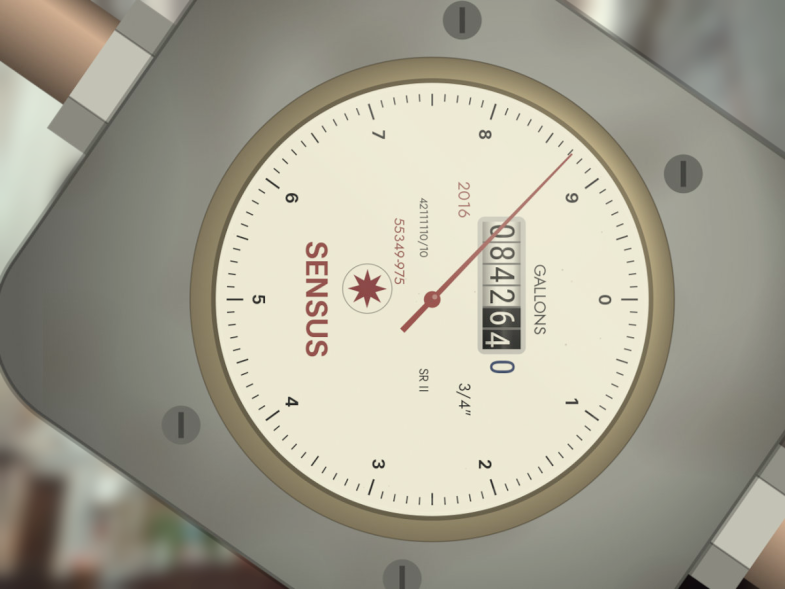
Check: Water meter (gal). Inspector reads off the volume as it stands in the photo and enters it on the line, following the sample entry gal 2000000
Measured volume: gal 842638.7
